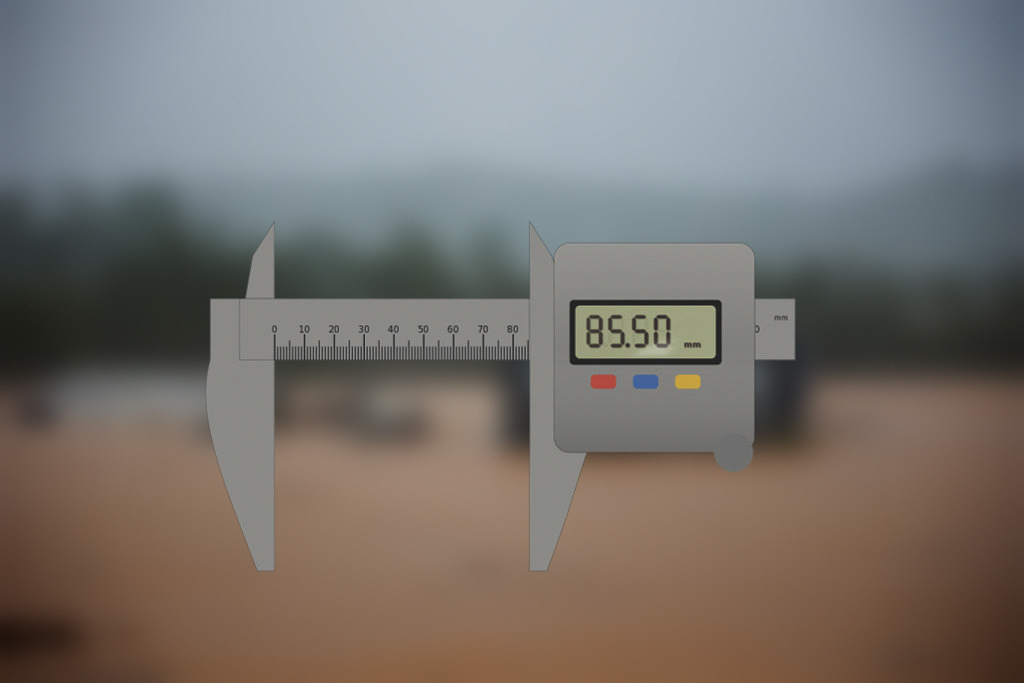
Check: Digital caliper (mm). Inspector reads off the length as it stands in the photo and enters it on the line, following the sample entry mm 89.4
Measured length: mm 85.50
